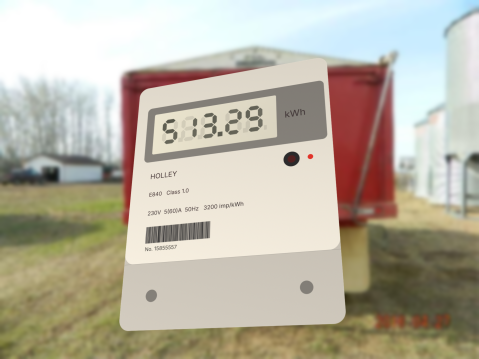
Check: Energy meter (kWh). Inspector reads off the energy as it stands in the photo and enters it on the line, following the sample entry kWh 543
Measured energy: kWh 513.29
